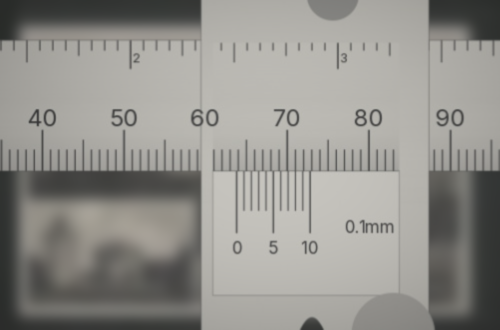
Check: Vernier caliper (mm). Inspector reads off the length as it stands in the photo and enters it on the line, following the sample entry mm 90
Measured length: mm 63.8
